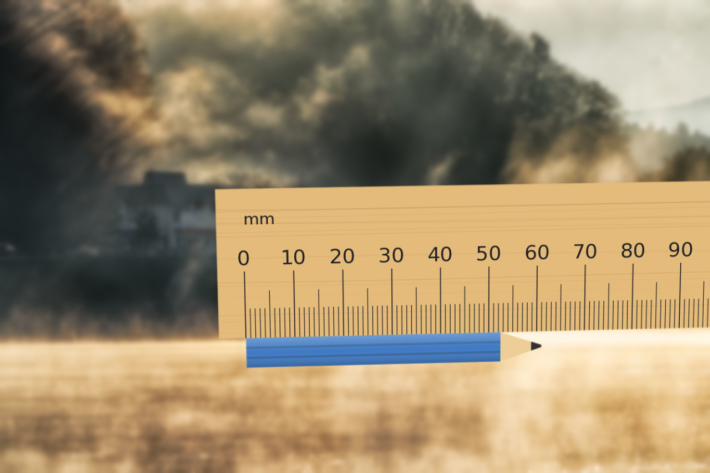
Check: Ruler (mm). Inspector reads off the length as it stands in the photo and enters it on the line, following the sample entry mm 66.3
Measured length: mm 61
